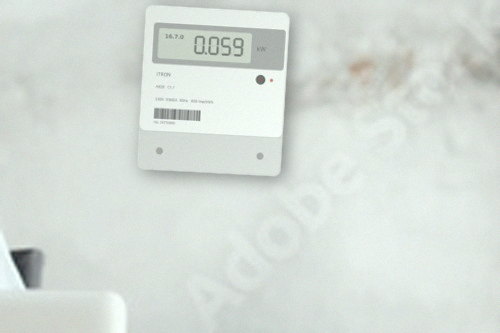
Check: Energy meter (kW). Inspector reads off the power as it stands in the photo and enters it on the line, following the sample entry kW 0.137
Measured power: kW 0.059
